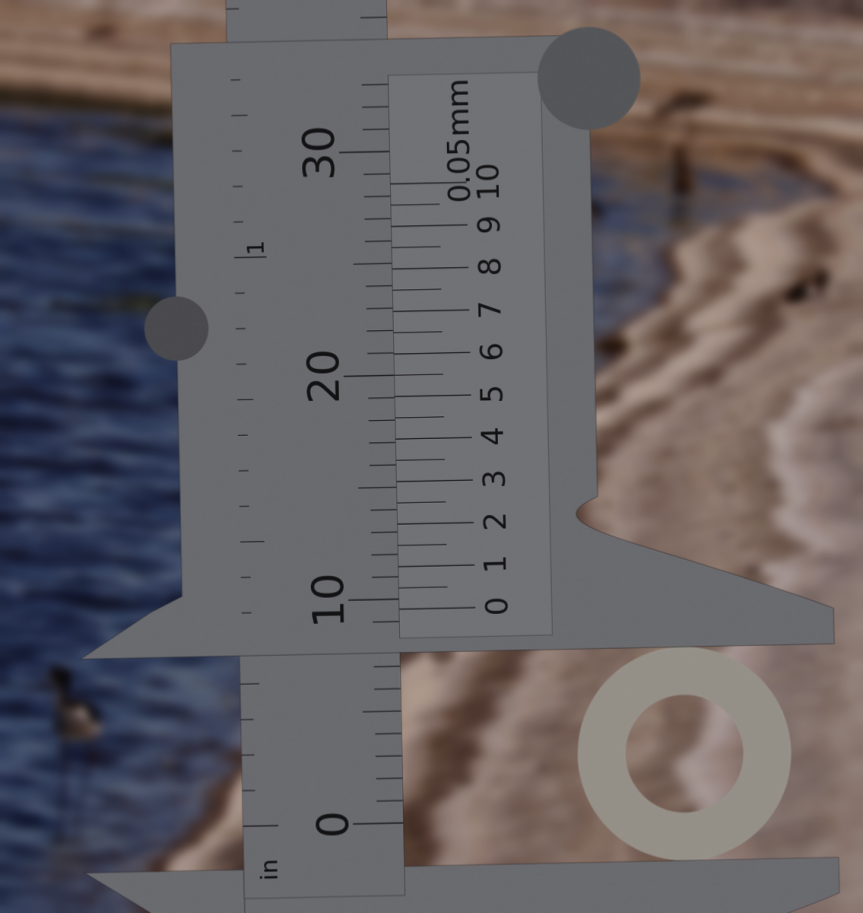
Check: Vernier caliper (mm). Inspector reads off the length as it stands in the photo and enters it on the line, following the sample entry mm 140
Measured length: mm 9.55
